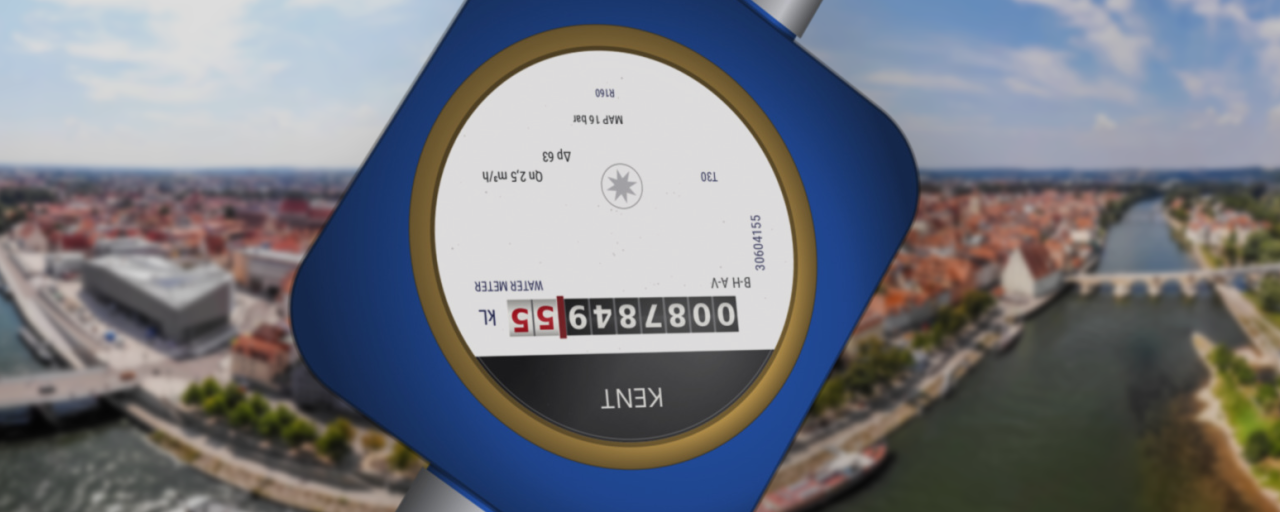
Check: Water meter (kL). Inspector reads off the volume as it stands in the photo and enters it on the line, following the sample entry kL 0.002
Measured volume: kL 87849.55
